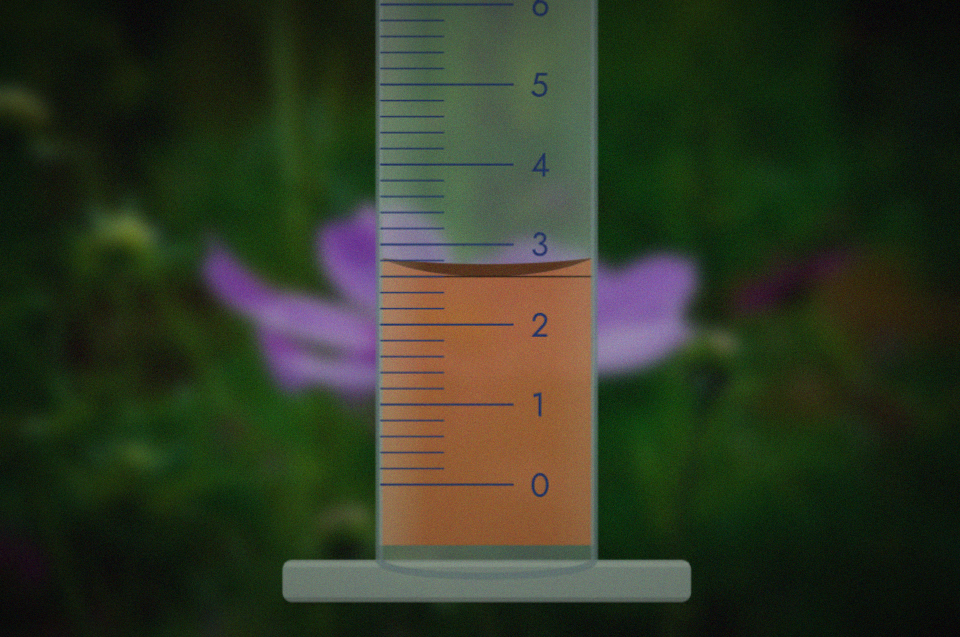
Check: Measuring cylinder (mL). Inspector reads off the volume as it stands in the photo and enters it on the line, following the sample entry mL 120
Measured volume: mL 2.6
